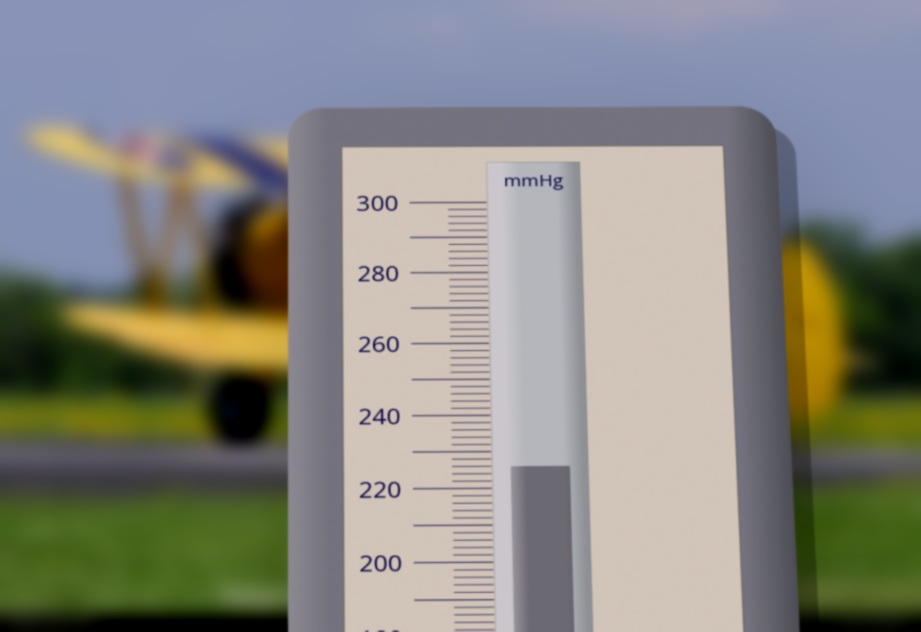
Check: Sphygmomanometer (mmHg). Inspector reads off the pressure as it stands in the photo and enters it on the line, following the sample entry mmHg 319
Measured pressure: mmHg 226
